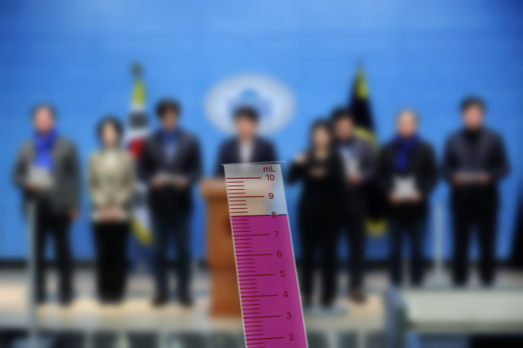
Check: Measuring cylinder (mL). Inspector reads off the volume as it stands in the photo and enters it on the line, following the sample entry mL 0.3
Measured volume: mL 8
